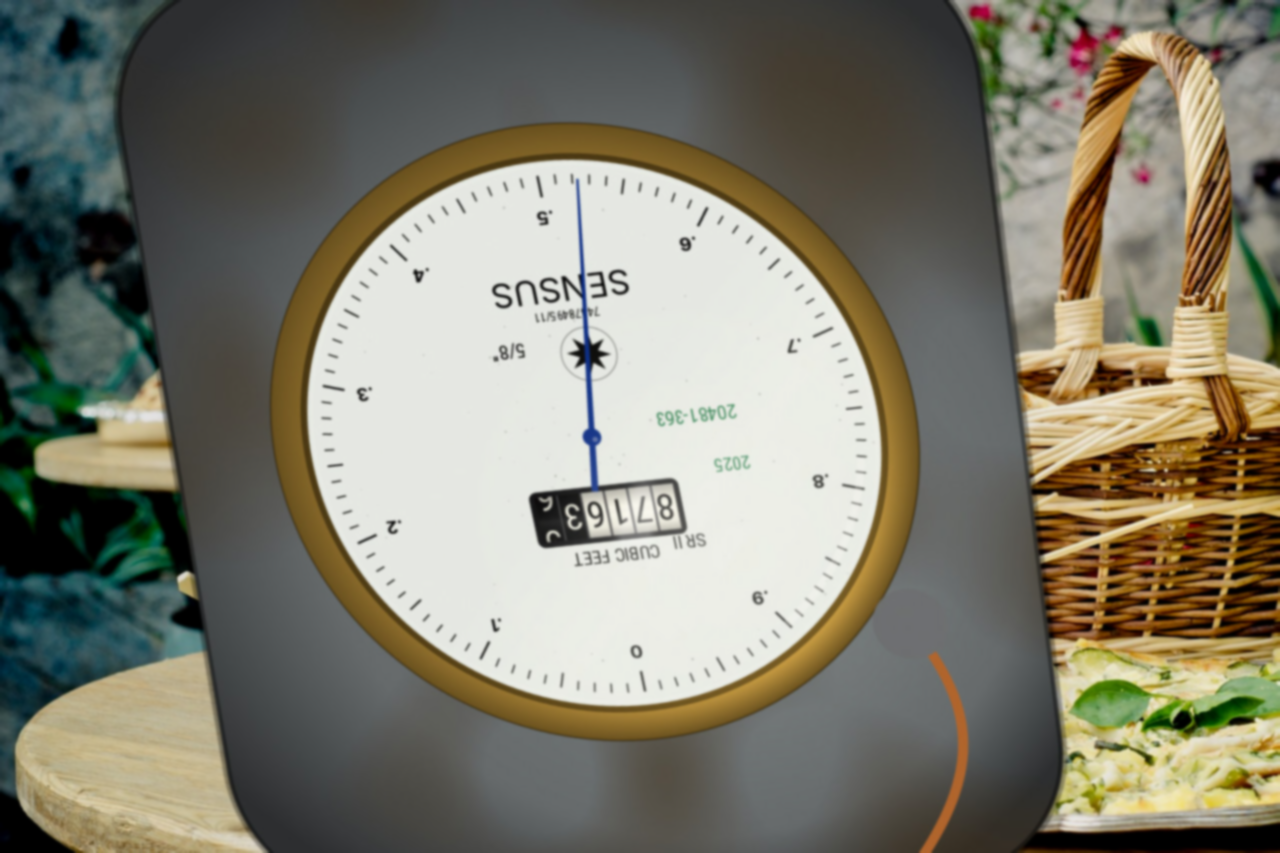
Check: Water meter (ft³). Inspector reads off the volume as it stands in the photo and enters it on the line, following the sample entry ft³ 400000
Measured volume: ft³ 871635.52
